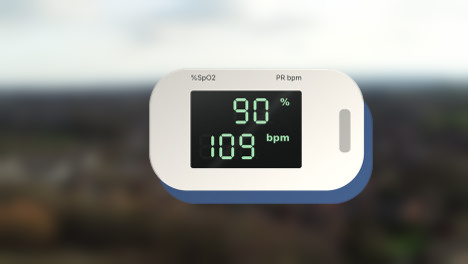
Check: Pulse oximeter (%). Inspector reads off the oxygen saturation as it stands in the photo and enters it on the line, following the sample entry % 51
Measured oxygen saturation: % 90
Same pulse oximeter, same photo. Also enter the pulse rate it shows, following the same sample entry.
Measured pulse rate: bpm 109
